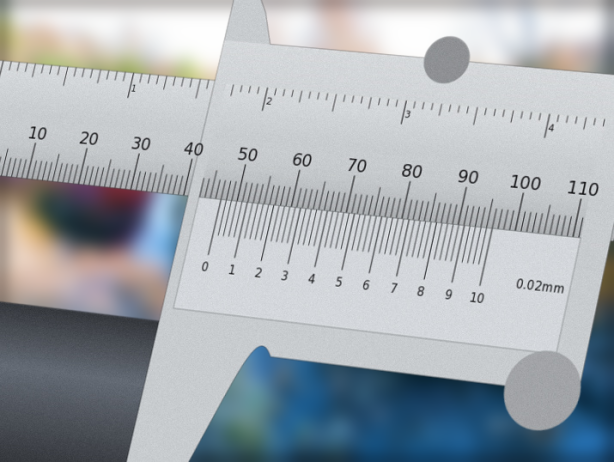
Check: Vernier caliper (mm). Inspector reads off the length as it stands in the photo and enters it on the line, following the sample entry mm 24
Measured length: mm 47.0
